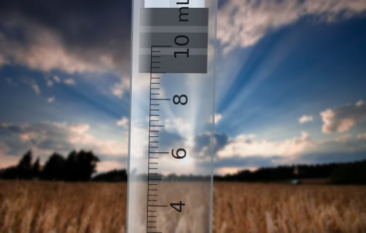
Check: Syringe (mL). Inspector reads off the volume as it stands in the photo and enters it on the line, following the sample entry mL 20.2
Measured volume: mL 9
